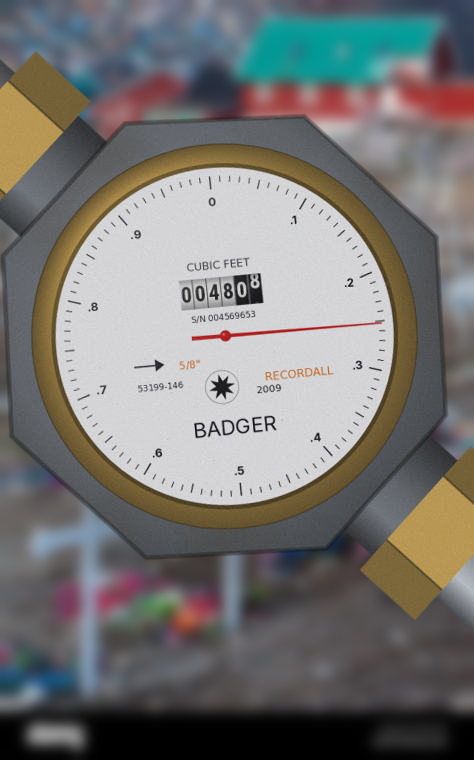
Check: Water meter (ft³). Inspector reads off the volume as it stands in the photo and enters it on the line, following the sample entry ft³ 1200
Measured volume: ft³ 4808.25
